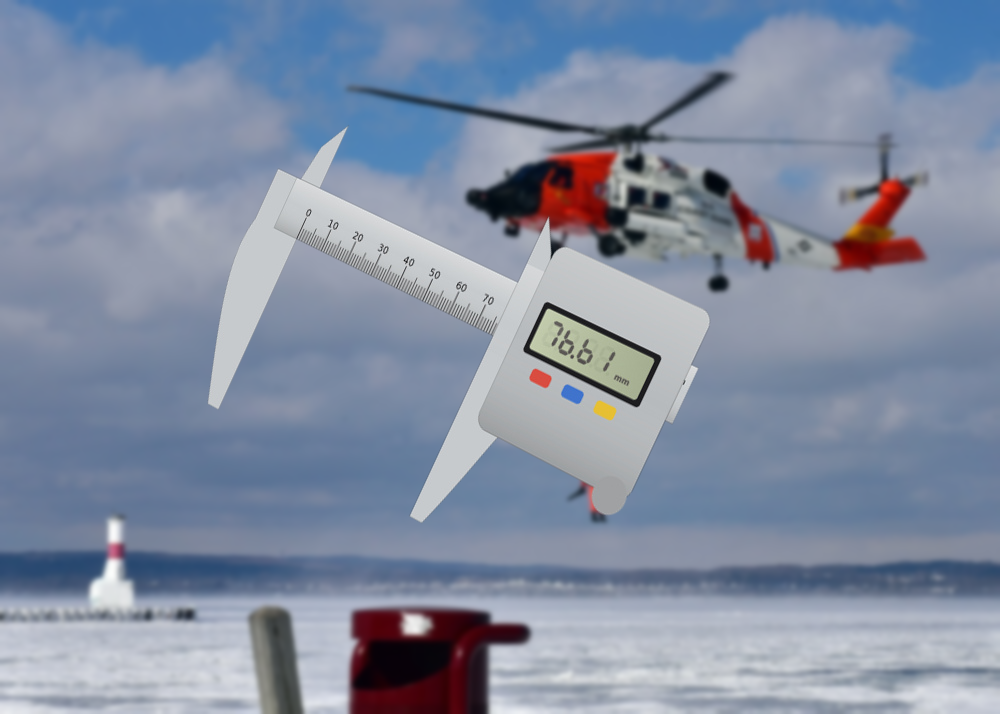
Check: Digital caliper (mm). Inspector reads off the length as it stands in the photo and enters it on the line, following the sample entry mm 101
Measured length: mm 76.61
